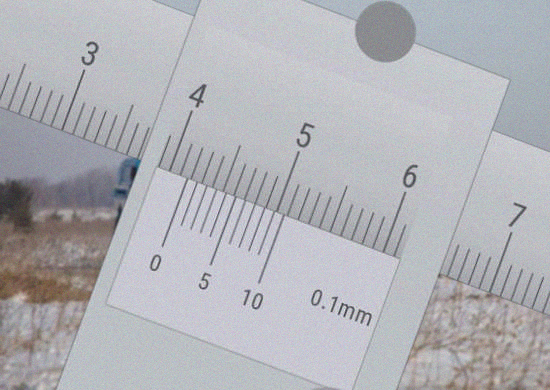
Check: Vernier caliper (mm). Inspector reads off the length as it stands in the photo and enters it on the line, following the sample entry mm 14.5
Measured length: mm 41.7
